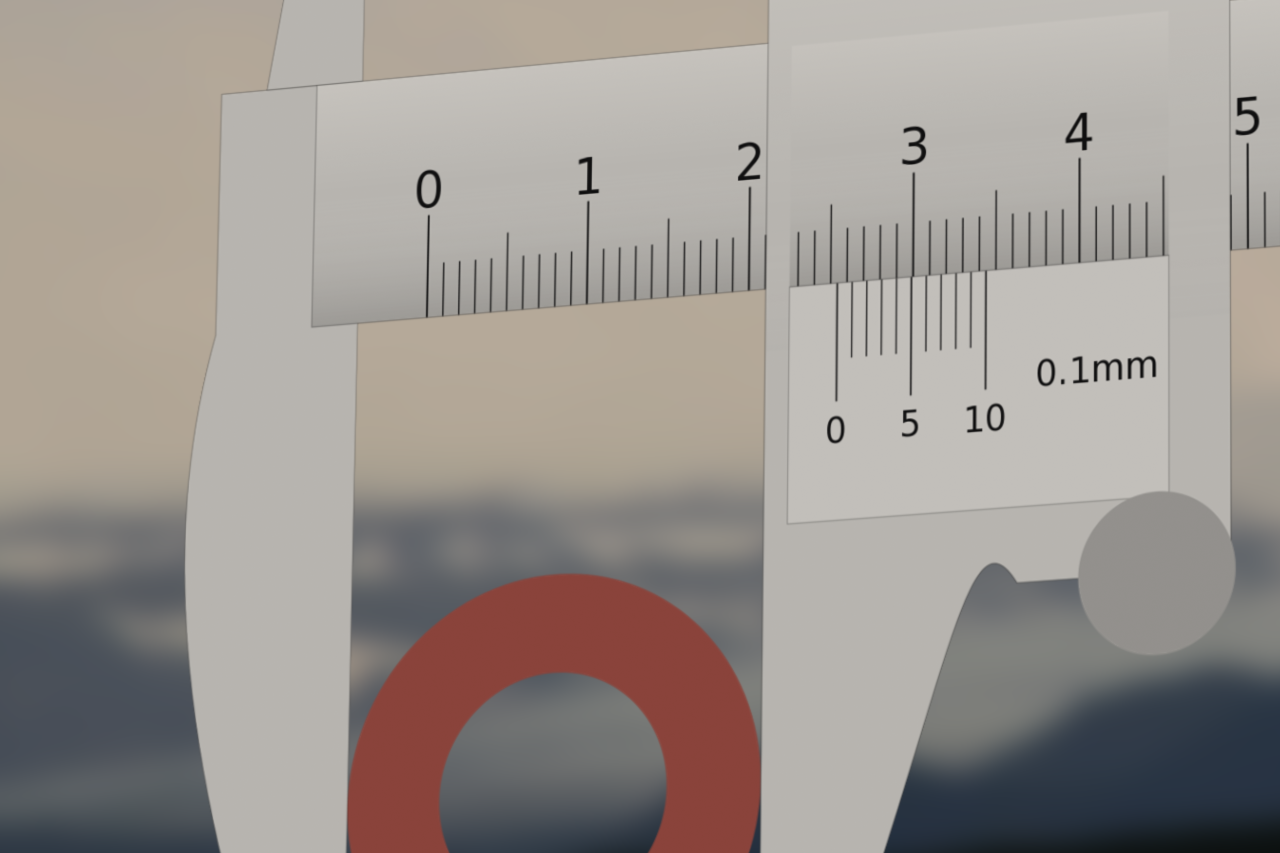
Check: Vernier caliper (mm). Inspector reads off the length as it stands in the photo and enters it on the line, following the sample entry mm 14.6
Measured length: mm 25.4
